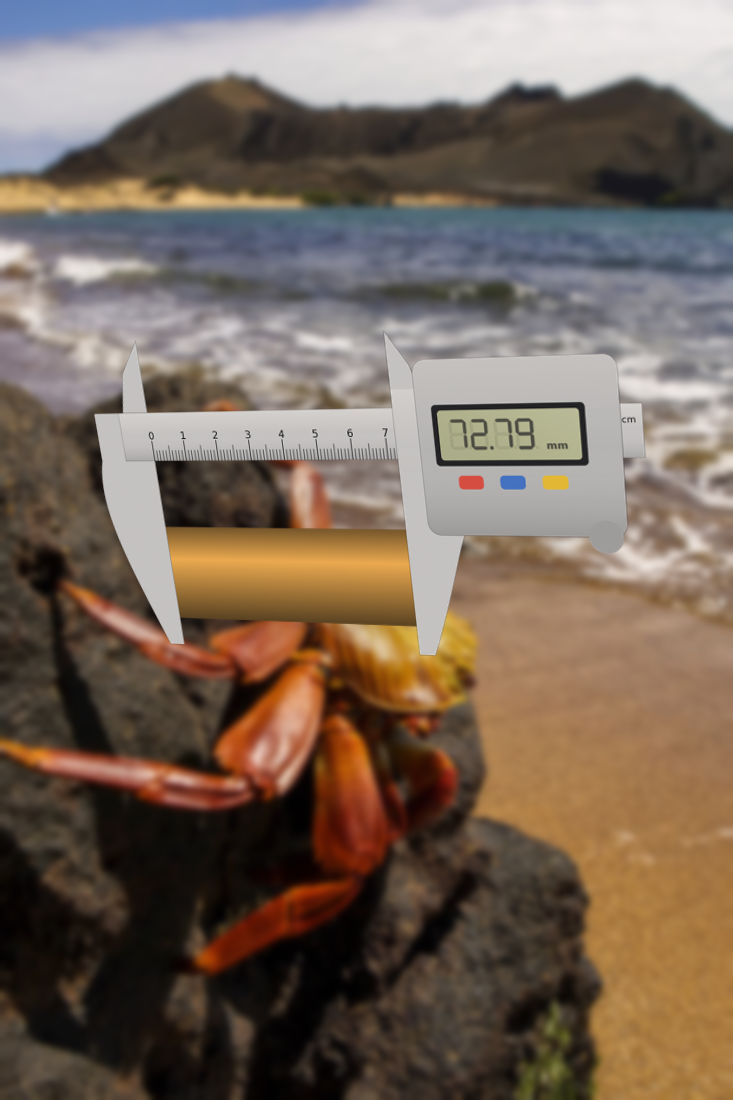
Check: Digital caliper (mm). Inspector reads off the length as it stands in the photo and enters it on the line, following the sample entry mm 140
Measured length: mm 72.79
